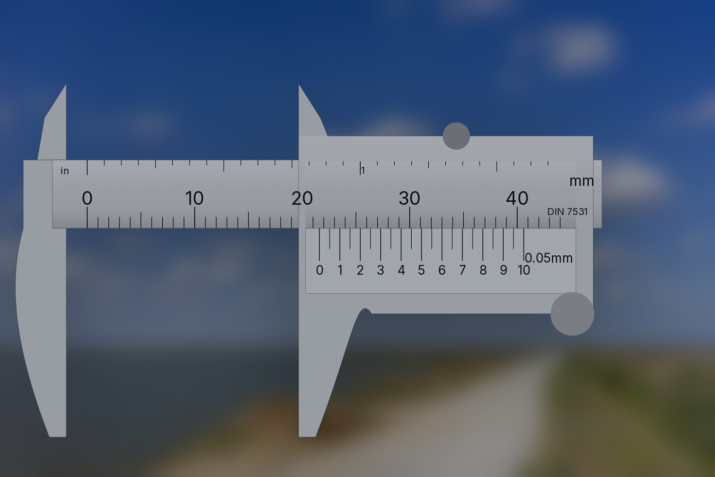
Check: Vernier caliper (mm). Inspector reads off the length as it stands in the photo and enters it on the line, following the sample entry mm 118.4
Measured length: mm 21.6
